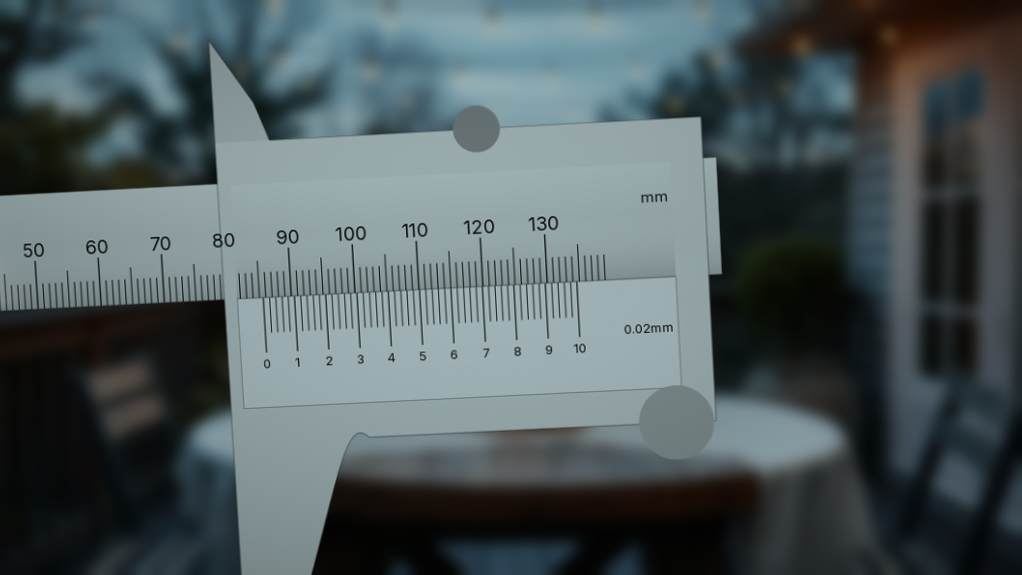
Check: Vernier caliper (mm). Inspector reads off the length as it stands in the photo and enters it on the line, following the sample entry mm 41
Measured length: mm 85.6
